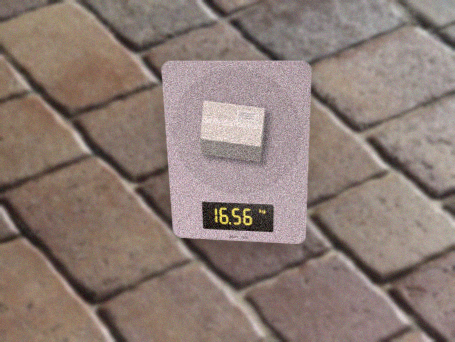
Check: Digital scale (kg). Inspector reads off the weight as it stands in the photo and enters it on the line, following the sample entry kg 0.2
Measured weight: kg 16.56
